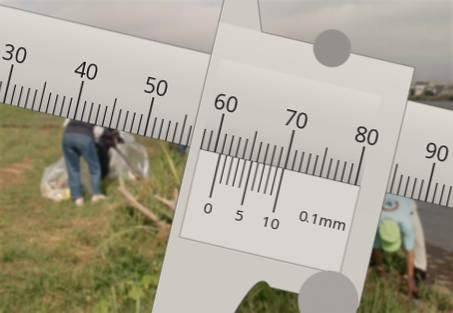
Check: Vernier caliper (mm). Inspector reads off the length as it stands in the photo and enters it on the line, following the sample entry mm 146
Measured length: mm 60.8
